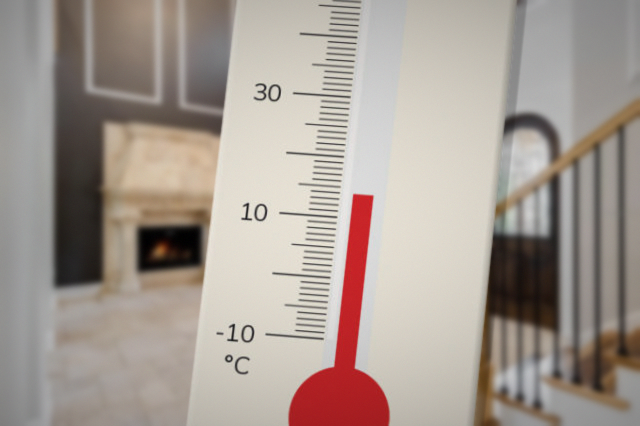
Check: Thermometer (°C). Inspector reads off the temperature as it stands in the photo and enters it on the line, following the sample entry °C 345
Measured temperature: °C 14
